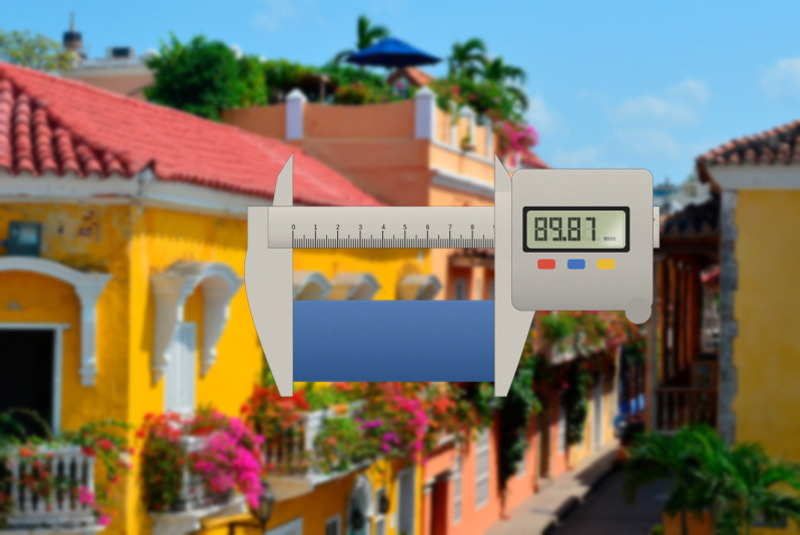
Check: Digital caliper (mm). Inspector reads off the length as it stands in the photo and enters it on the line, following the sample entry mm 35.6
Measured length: mm 89.87
